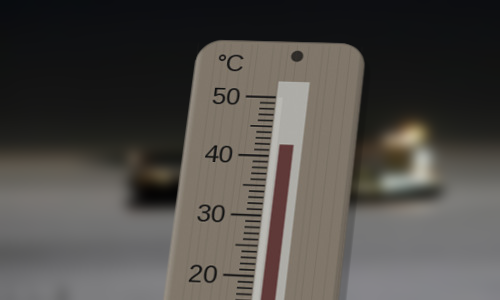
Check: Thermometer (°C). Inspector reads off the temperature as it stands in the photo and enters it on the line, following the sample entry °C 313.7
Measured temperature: °C 42
